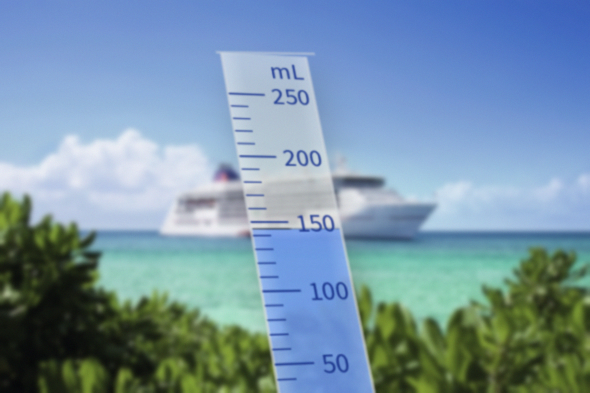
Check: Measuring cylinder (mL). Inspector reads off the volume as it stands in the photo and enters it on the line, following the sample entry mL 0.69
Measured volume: mL 145
